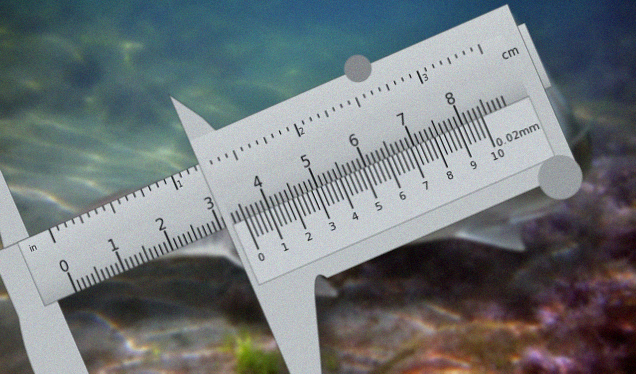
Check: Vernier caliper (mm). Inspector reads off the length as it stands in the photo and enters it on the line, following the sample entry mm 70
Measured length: mm 35.0
